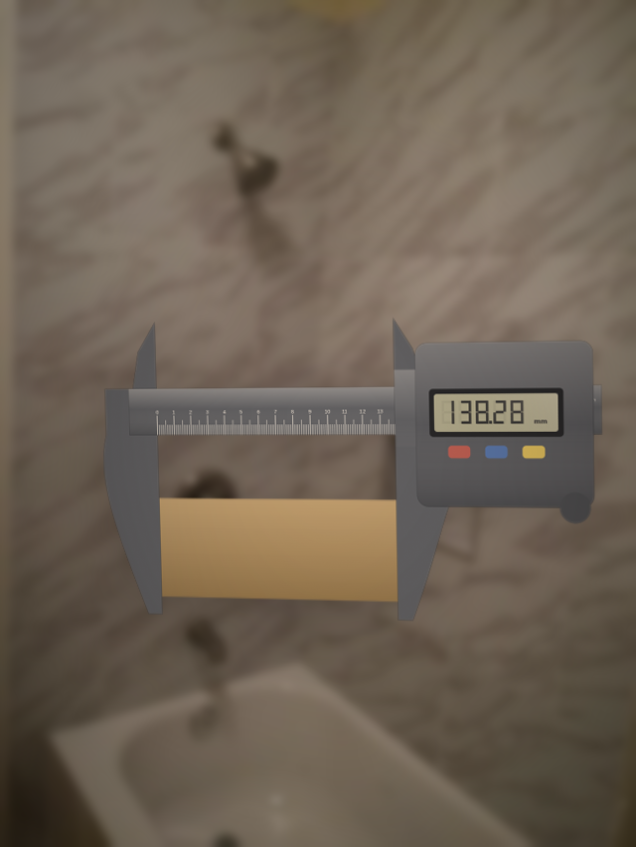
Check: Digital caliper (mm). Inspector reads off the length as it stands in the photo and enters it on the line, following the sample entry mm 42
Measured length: mm 138.28
